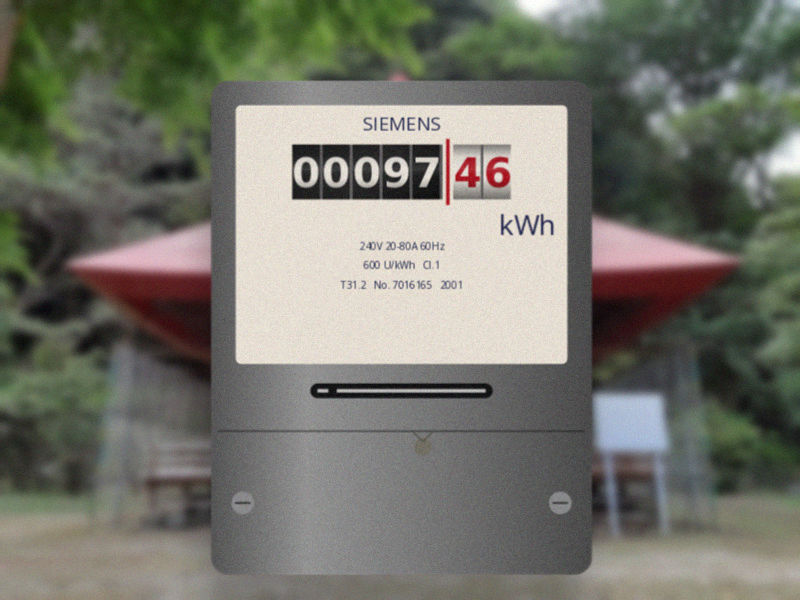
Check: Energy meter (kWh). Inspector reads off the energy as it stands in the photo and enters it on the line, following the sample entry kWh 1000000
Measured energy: kWh 97.46
